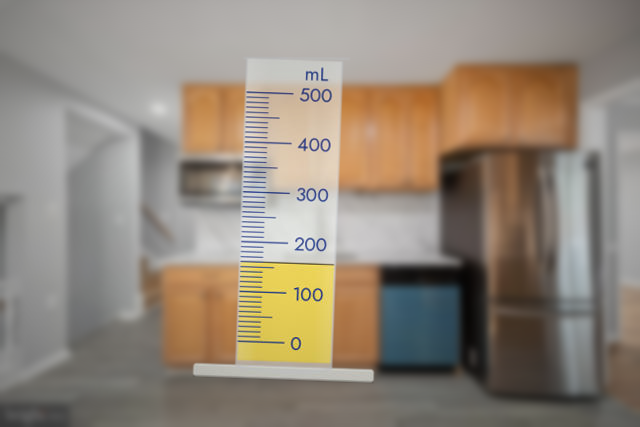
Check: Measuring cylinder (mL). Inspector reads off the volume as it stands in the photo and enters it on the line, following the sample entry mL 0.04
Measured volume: mL 160
